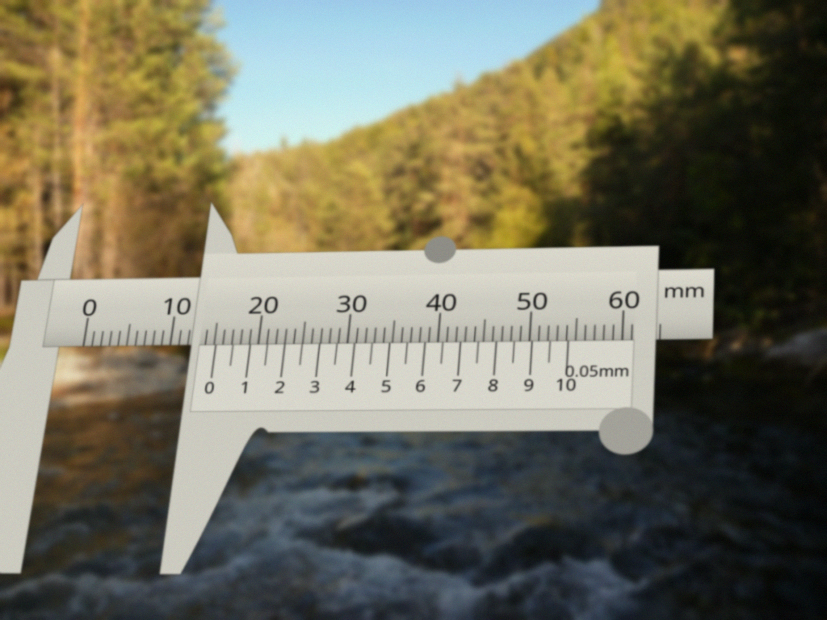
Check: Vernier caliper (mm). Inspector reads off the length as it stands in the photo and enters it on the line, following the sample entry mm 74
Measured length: mm 15.2
